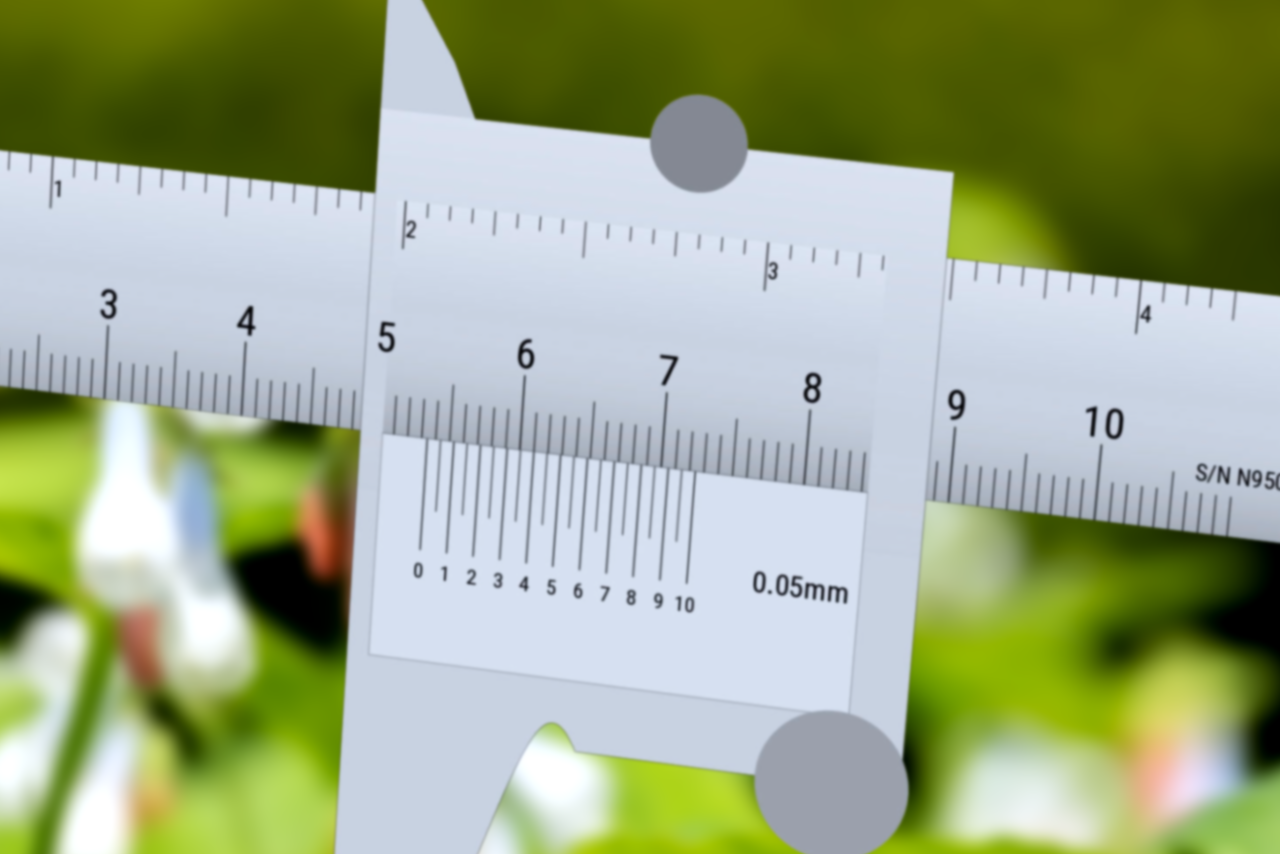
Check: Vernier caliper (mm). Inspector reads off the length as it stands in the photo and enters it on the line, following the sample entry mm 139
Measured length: mm 53.4
